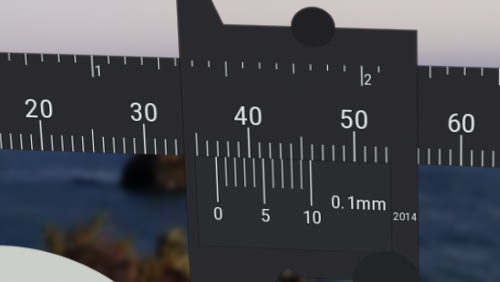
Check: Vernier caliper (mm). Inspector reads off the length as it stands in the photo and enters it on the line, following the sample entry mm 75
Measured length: mm 36.8
